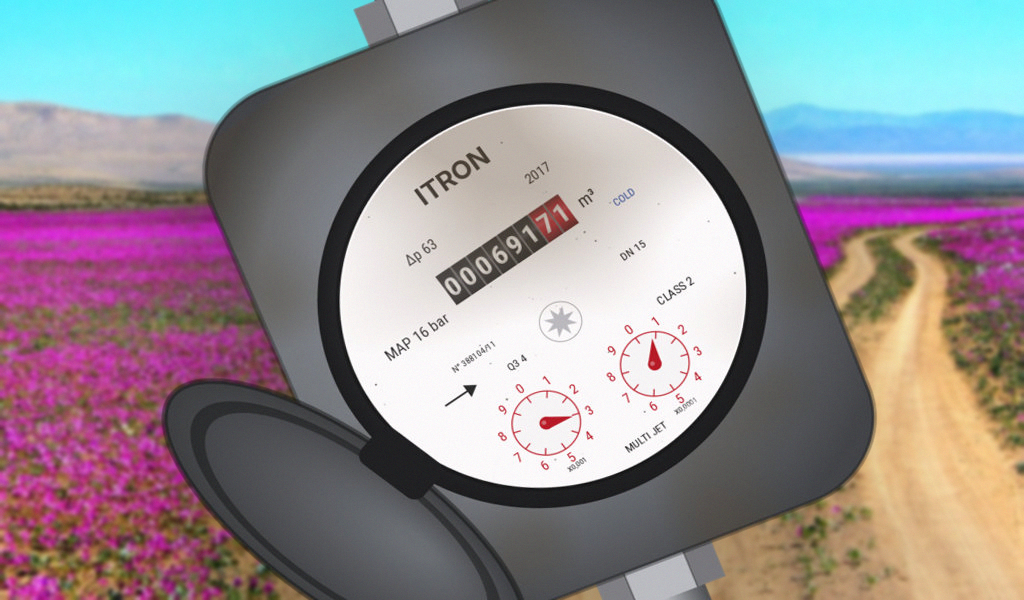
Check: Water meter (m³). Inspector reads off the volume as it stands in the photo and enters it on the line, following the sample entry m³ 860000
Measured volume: m³ 691.7130
